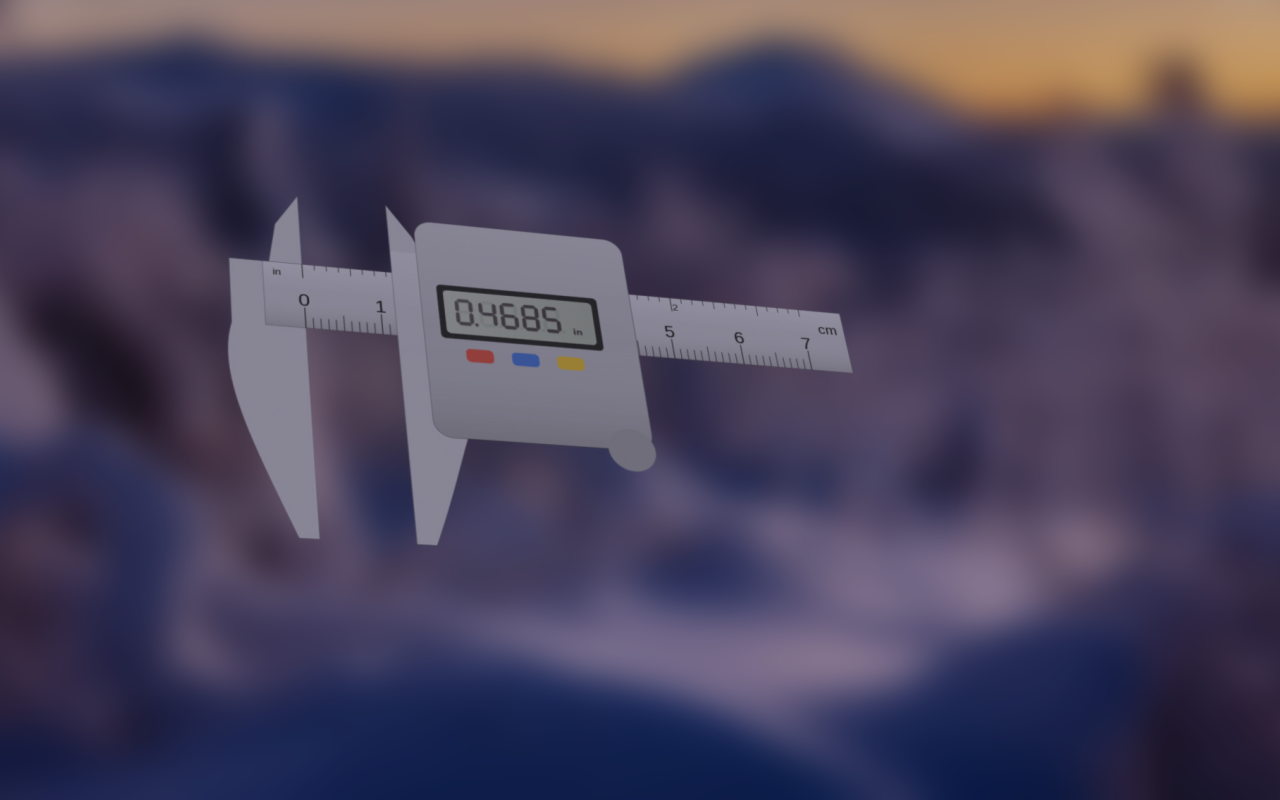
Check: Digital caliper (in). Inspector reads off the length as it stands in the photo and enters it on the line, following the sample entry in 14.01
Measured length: in 0.4685
